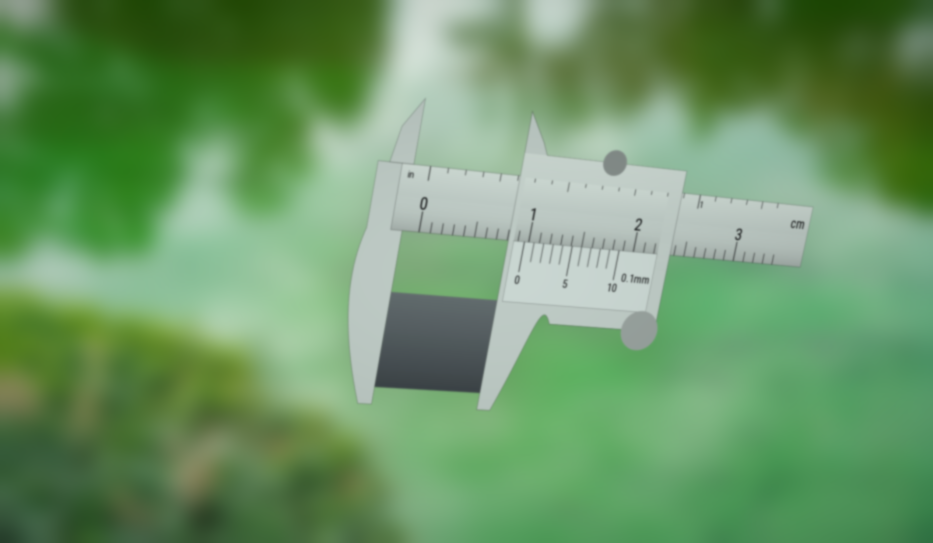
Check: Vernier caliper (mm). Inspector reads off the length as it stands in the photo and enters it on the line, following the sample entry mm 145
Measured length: mm 9.6
